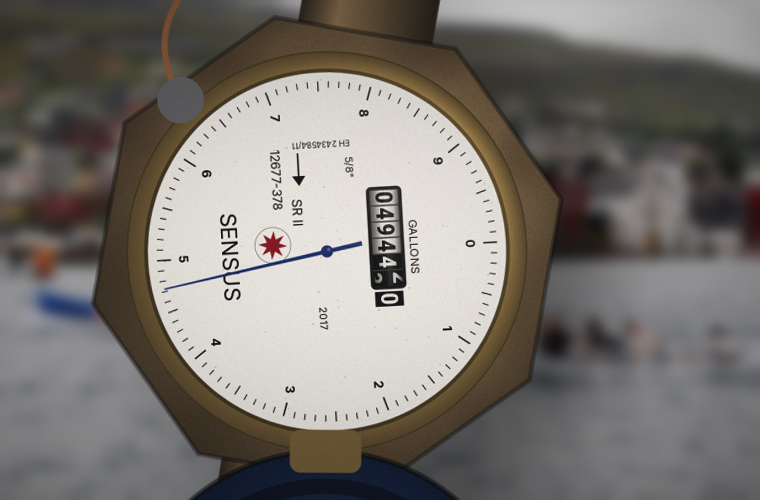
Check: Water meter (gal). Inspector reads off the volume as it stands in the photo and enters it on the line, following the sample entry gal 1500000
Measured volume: gal 494424.7
